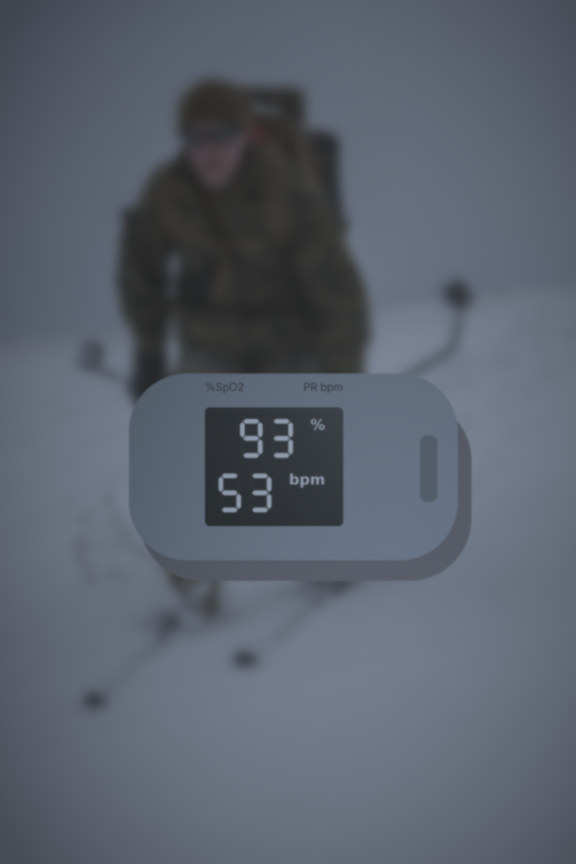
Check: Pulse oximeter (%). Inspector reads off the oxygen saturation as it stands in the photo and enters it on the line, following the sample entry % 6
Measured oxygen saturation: % 93
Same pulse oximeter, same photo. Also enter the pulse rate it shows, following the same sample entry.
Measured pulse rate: bpm 53
